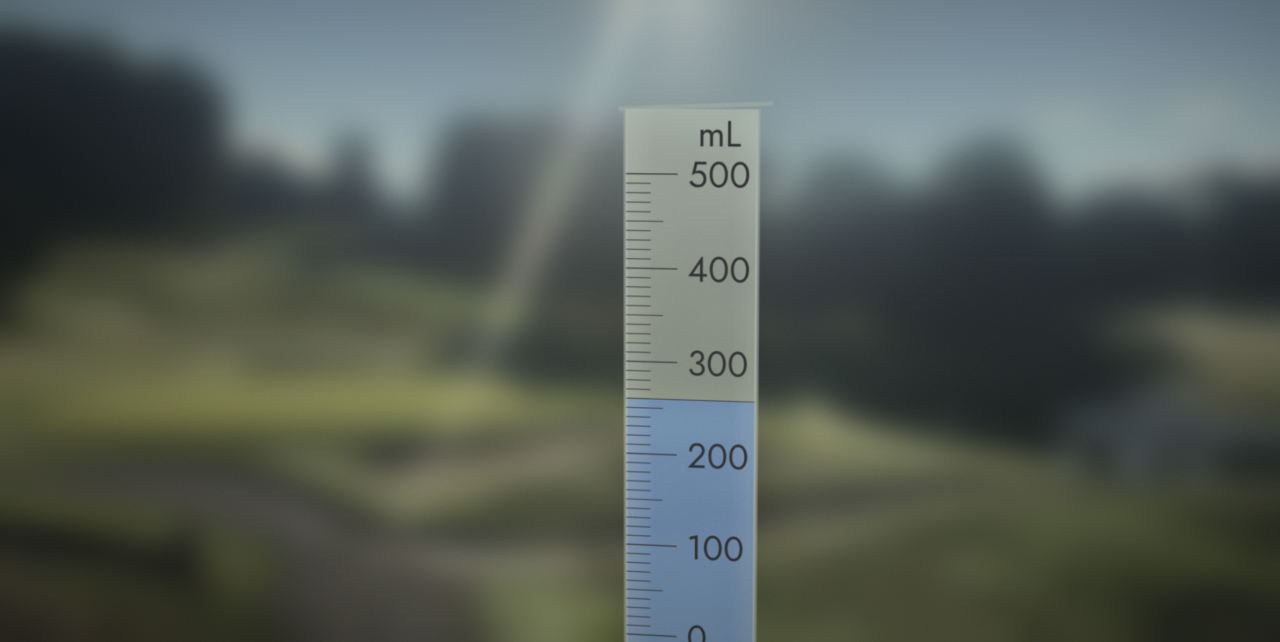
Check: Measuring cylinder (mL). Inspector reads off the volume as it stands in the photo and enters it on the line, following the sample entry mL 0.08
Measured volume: mL 260
